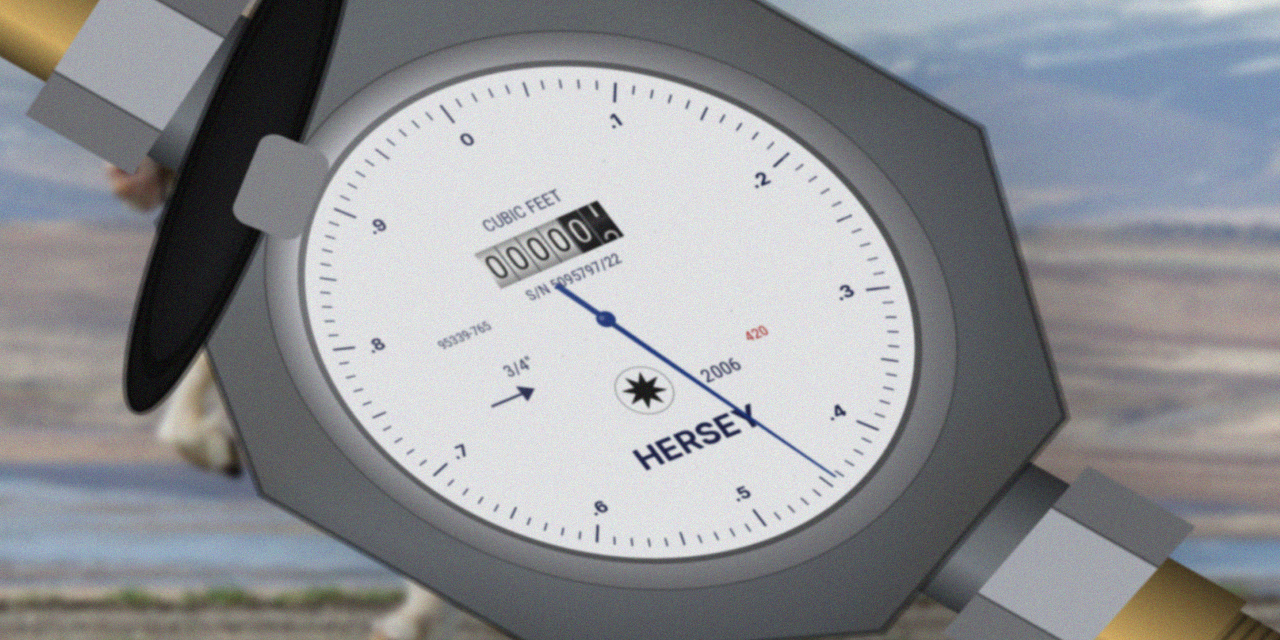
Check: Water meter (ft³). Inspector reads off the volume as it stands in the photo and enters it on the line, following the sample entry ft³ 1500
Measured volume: ft³ 1.44
